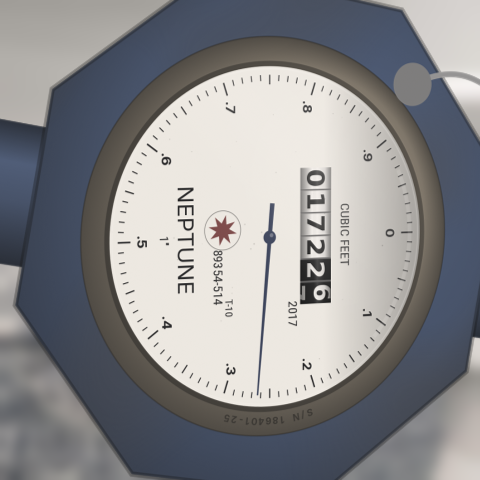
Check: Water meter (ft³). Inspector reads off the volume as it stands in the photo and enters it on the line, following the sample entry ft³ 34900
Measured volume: ft³ 17226.26
